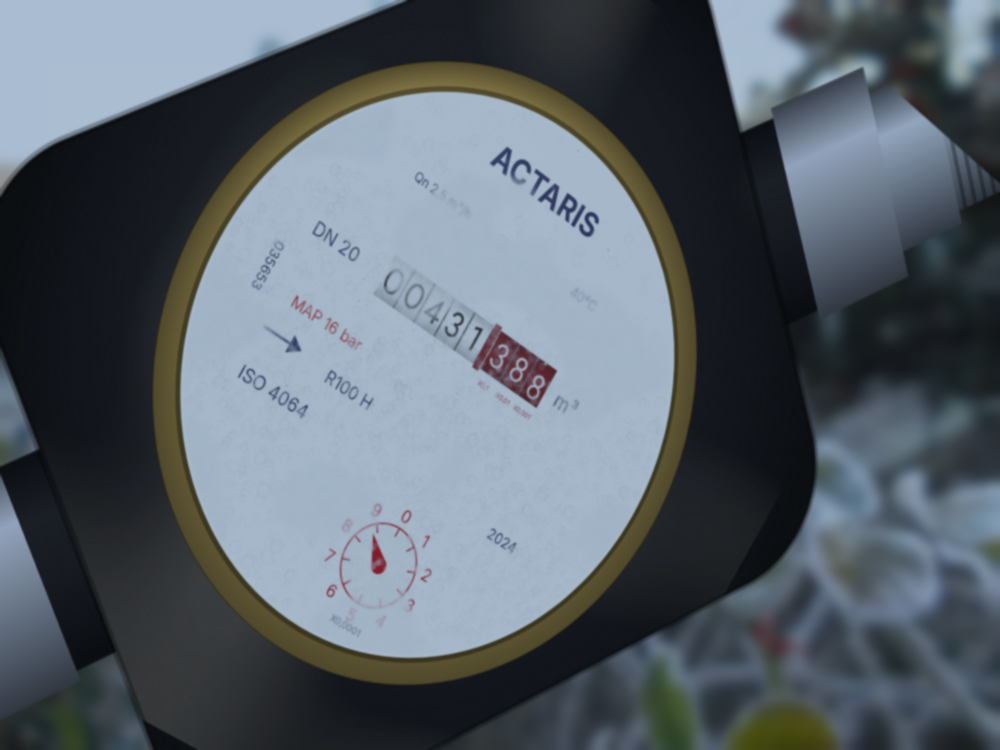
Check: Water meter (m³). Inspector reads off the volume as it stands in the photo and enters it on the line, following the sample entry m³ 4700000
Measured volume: m³ 431.3878
